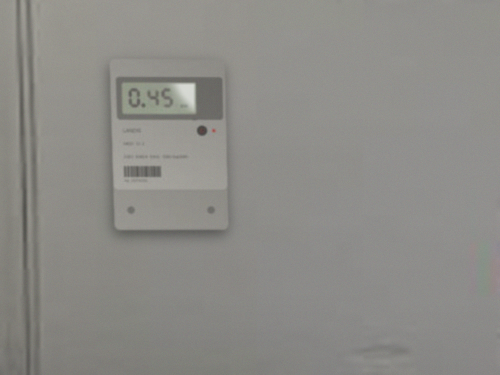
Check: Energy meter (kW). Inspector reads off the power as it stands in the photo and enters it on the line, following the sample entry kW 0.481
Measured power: kW 0.45
